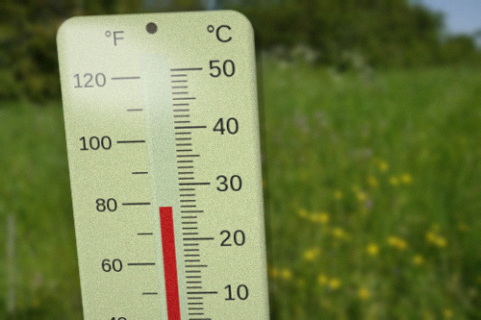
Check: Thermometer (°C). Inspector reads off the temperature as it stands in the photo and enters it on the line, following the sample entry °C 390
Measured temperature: °C 26
